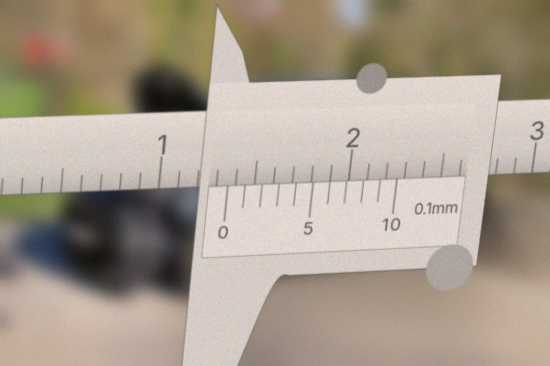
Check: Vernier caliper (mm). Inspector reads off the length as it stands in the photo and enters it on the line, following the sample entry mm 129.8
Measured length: mm 13.6
